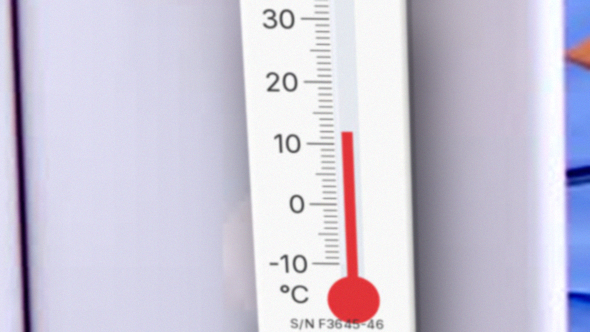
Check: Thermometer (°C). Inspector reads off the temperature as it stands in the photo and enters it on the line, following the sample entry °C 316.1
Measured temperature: °C 12
